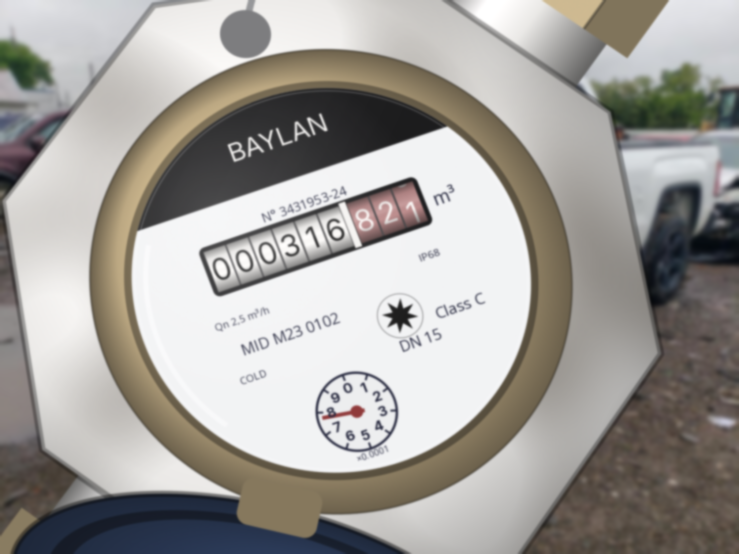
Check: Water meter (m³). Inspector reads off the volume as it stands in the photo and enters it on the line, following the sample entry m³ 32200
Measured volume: m³ 316.8207
